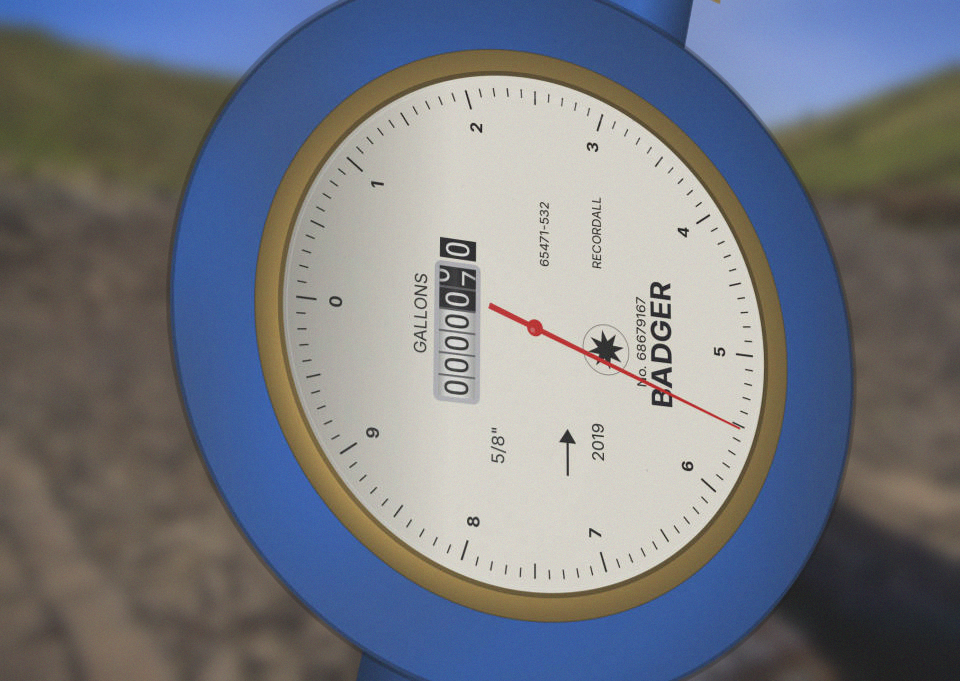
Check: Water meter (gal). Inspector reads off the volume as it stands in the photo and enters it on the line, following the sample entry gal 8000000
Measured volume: gal 65.5
